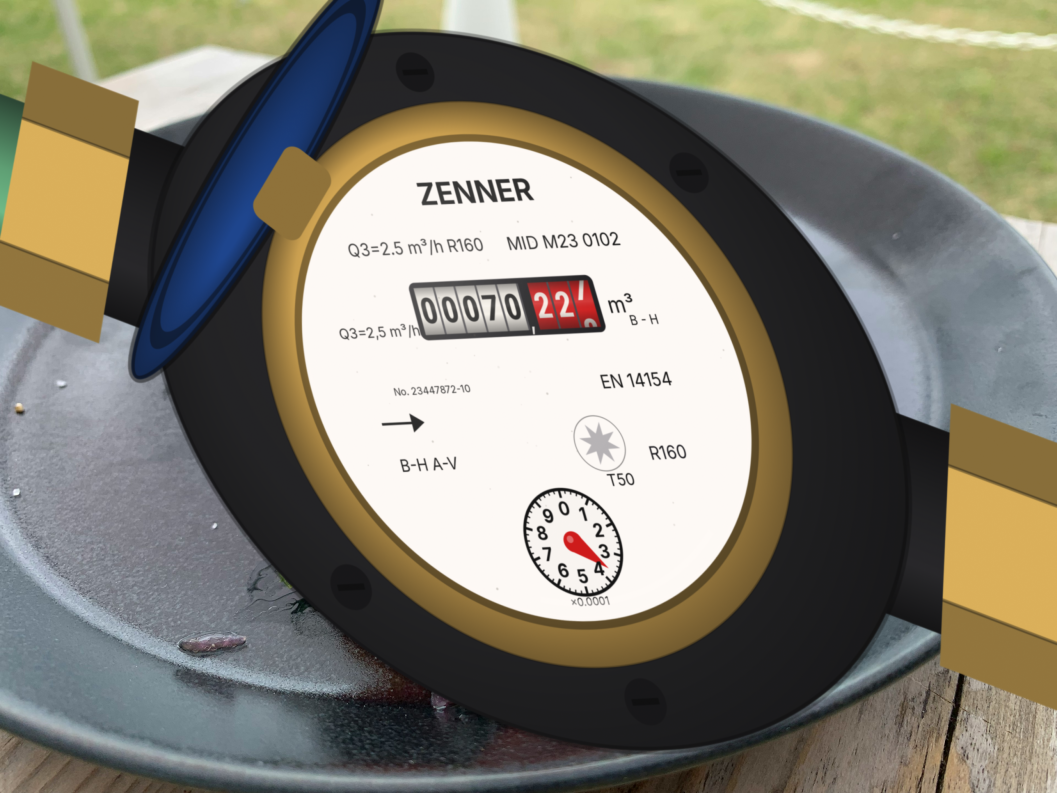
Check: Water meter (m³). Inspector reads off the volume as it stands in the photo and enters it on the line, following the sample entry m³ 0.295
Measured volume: m³ 70.2273
